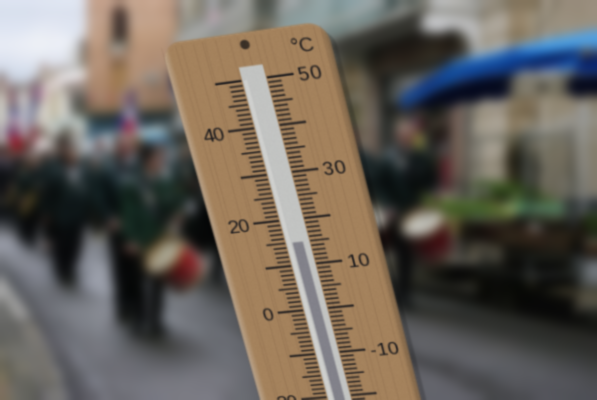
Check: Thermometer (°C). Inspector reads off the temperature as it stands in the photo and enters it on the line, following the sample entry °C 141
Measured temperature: °C 15
